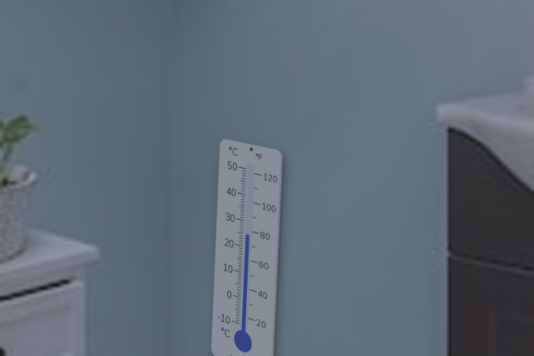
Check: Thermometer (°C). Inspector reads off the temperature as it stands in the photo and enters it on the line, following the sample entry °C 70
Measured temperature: °C 25
